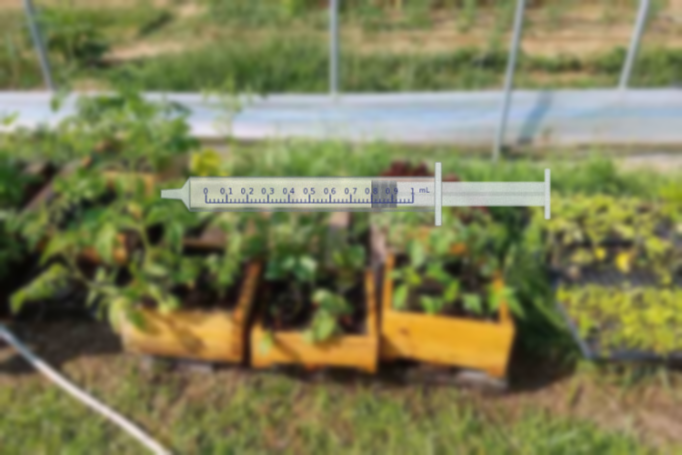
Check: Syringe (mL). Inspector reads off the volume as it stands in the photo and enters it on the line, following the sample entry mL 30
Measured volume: mL 0.8
